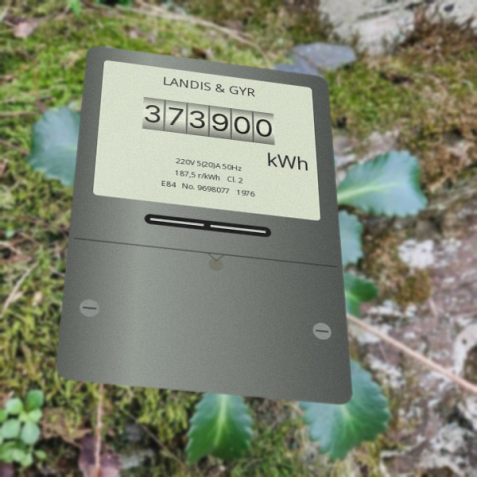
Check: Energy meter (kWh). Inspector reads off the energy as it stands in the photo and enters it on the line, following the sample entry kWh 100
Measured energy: kWh 373900
